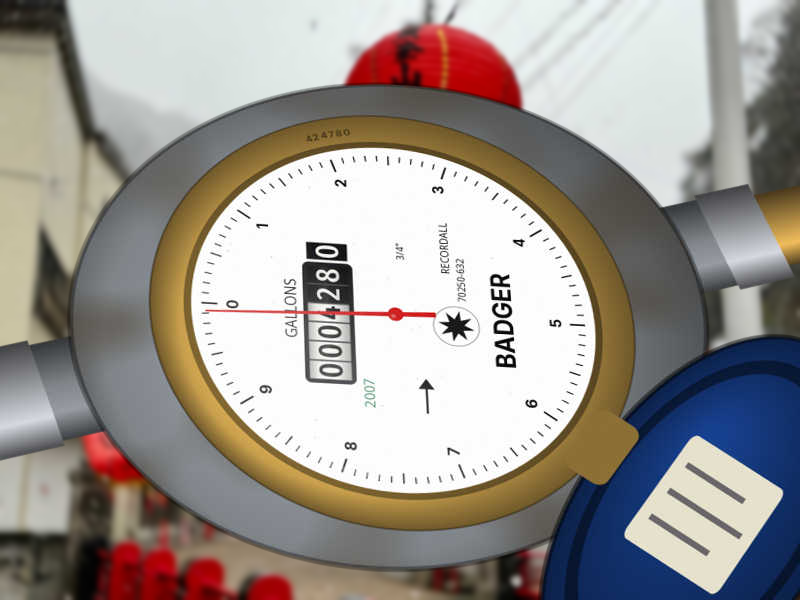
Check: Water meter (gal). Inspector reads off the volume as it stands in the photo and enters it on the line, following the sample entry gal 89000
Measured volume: gal 4279.9
